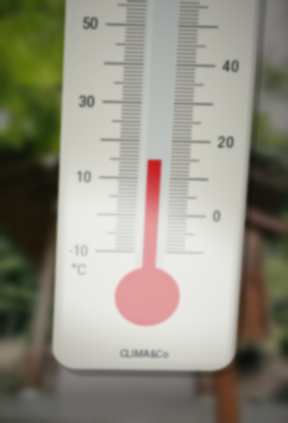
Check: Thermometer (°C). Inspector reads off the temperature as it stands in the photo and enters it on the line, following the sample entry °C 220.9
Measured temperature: °C 15
